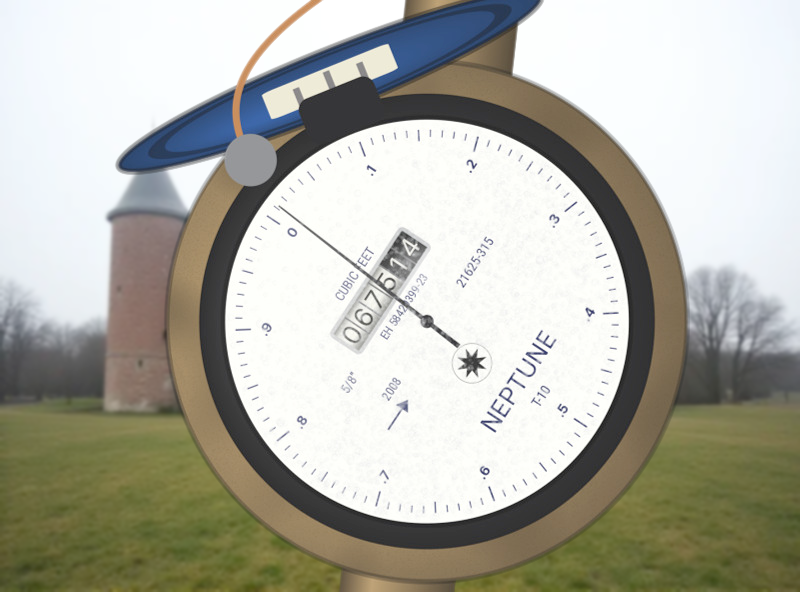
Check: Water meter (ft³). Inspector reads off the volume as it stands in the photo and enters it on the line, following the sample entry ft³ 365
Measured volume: ft³ 67514.01
